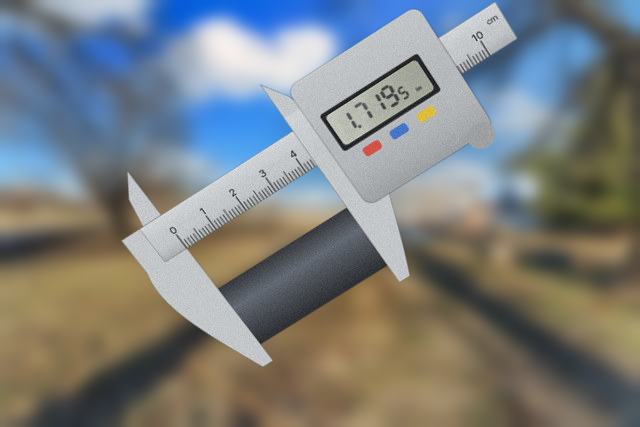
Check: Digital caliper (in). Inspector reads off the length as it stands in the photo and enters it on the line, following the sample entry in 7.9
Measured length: in 1.7195
